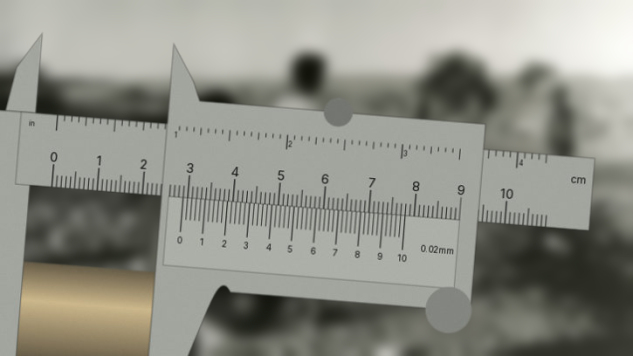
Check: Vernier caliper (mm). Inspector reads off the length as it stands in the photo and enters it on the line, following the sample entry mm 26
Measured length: mm 29.0
